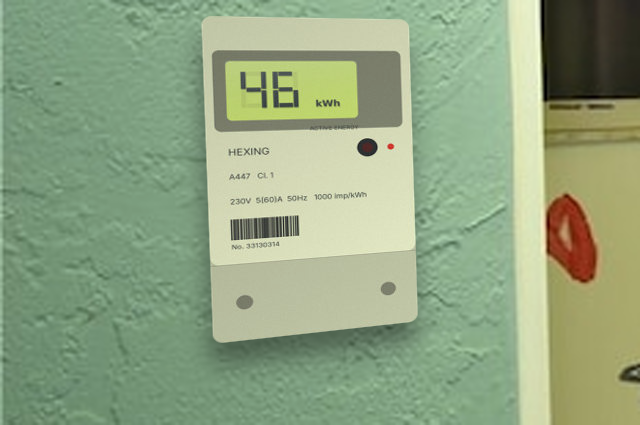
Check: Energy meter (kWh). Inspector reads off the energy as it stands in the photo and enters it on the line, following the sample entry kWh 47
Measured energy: kWh 46
